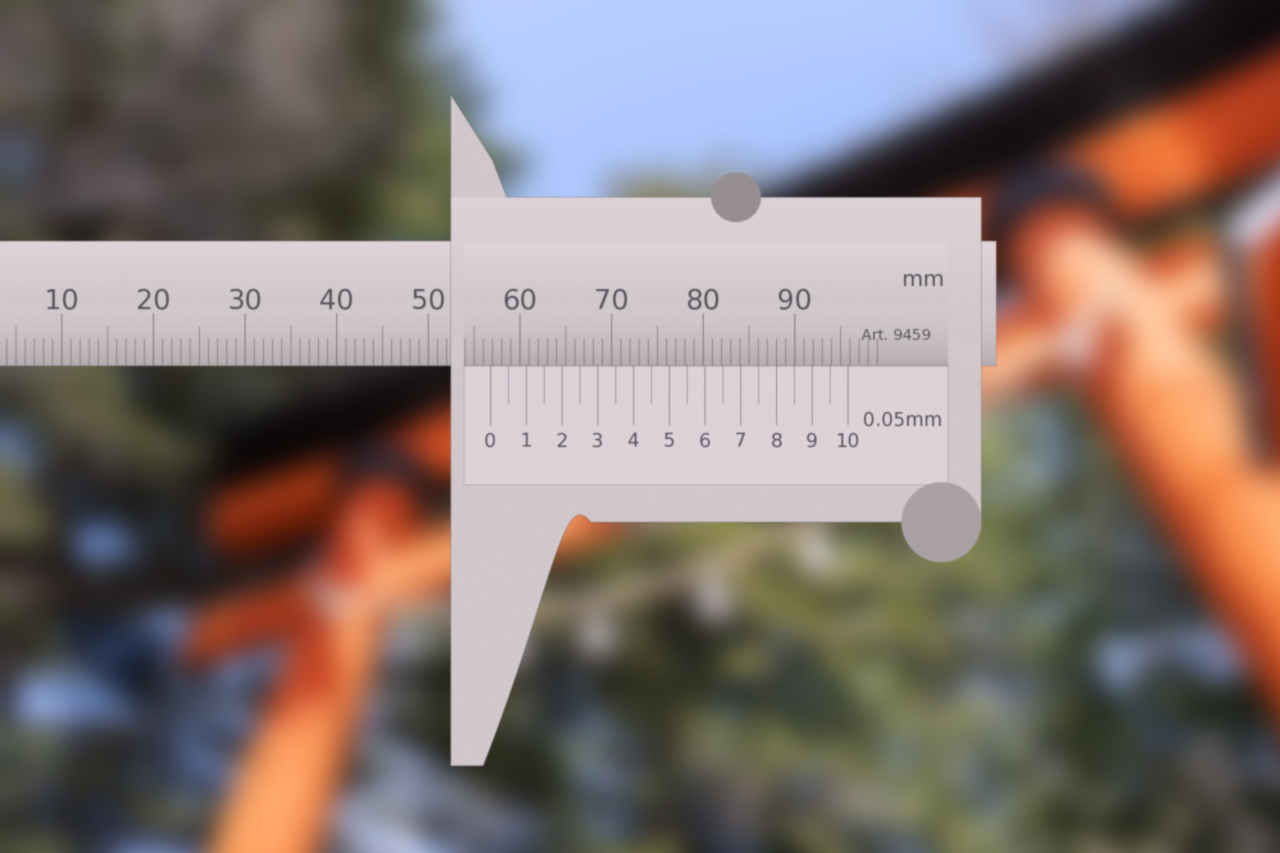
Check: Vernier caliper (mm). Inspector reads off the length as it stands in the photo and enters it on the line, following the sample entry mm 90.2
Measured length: mm 56.8
